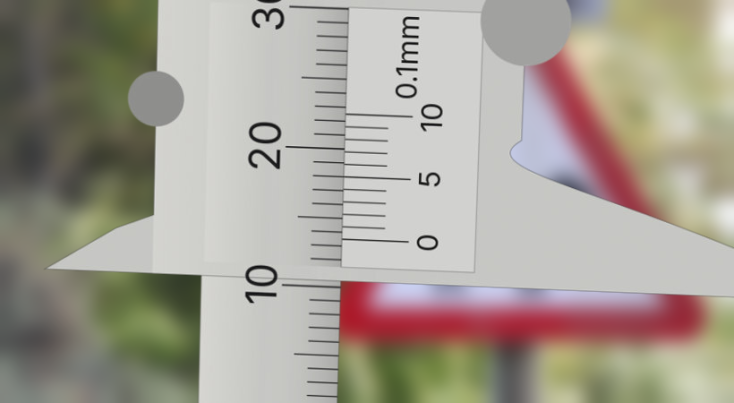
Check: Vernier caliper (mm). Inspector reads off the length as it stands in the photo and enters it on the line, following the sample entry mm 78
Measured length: mm 13.5
